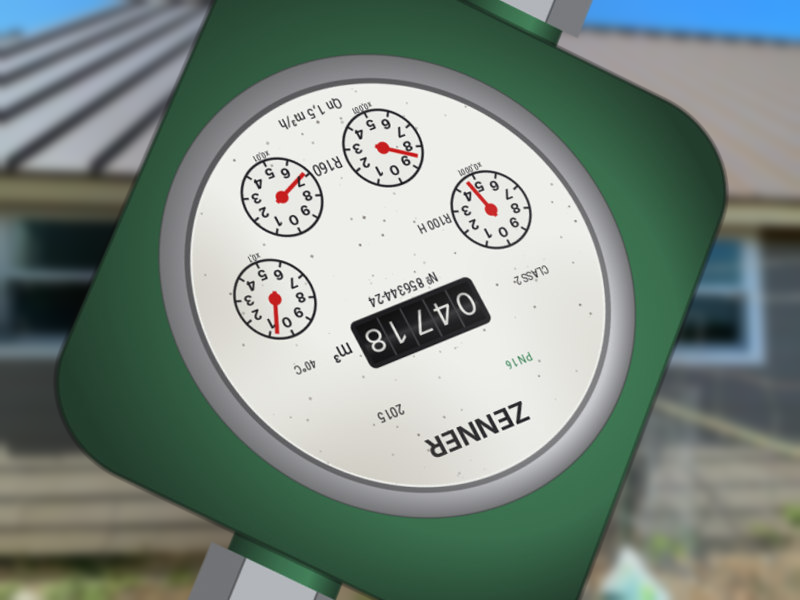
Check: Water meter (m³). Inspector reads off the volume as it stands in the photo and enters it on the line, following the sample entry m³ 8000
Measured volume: m³ 4718.0684
